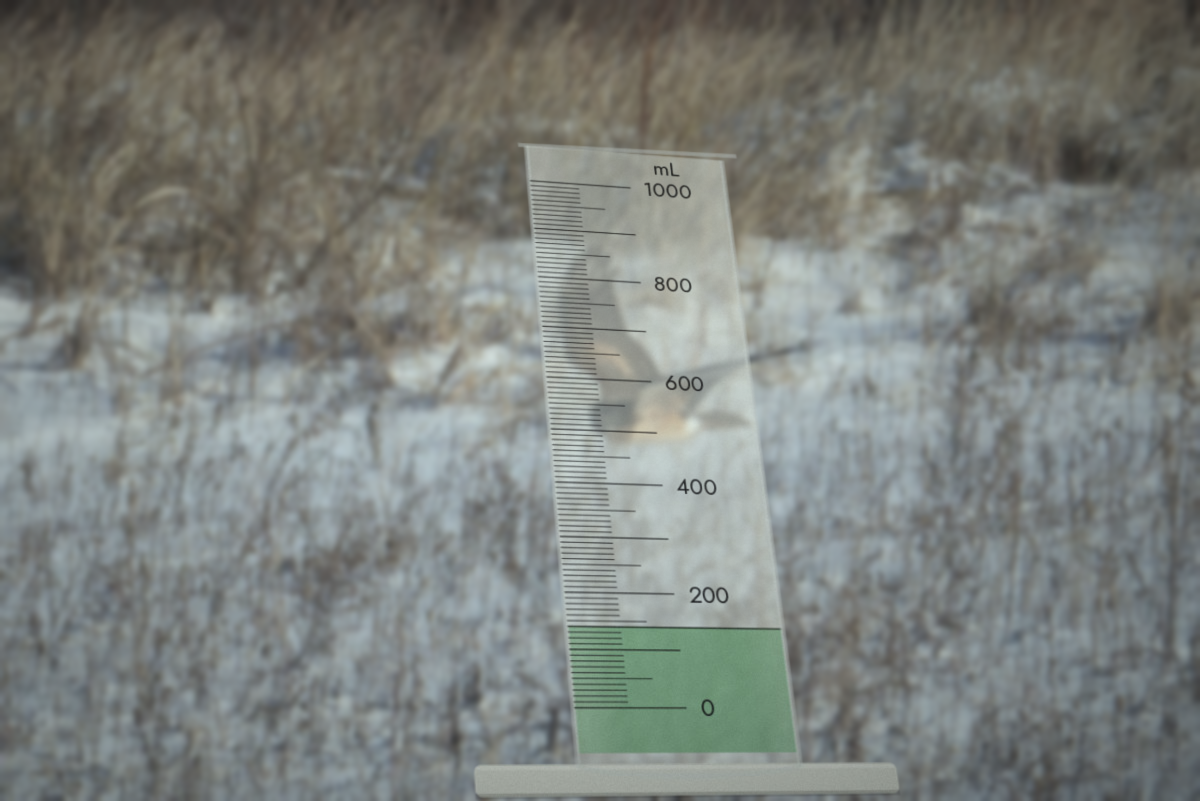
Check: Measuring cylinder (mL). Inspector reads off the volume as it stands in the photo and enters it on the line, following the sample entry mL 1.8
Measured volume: mL 140
